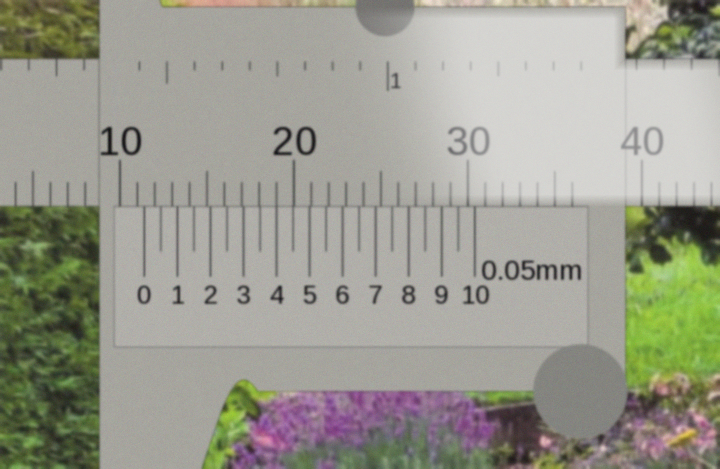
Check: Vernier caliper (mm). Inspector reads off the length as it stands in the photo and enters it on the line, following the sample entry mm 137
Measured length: mm 11.4
